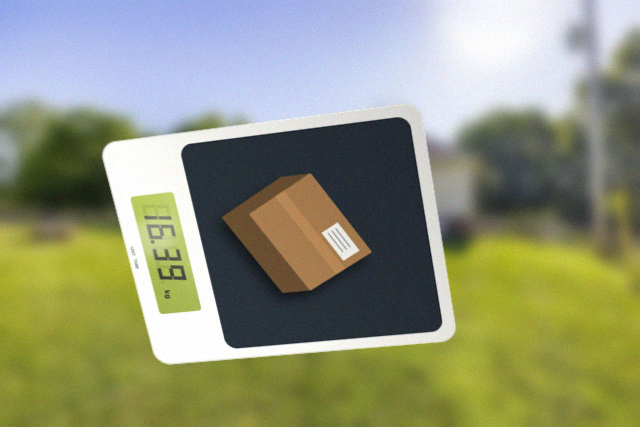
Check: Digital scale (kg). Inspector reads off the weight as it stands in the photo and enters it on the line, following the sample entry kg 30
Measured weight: kg 16.39
